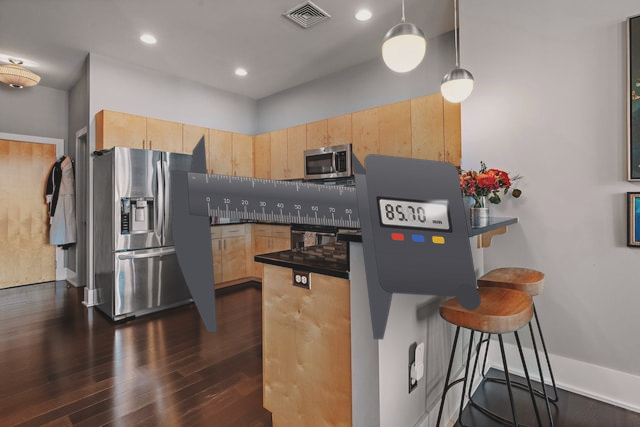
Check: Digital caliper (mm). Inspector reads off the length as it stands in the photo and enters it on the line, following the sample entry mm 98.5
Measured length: mm 85.70
